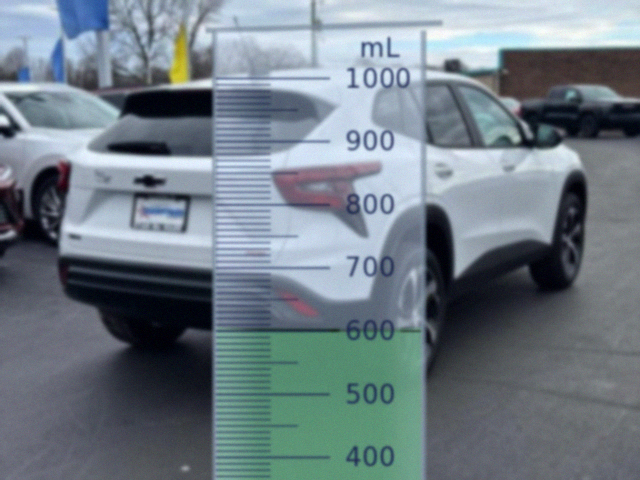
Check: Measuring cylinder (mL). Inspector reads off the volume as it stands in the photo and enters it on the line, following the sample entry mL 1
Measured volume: mL 600
